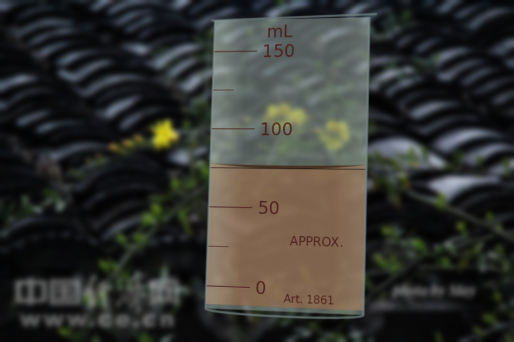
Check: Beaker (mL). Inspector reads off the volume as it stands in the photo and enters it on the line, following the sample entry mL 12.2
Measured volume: mL 75
